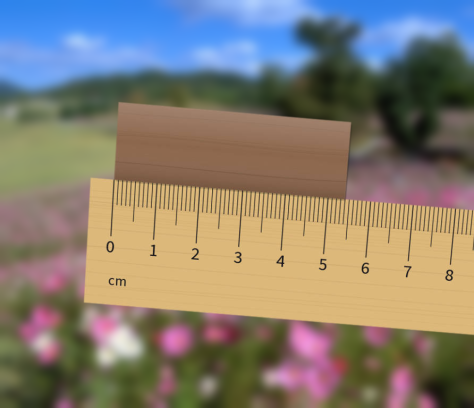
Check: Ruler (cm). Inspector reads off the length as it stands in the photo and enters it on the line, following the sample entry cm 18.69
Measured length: cm 5.4
